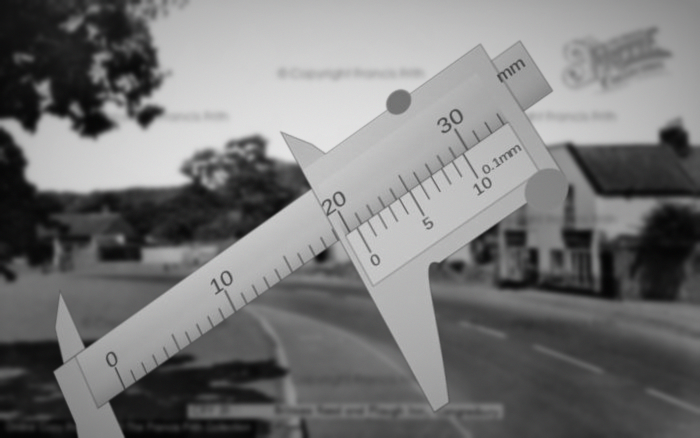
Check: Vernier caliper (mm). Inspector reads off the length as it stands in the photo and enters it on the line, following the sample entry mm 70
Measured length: mm 20.6
